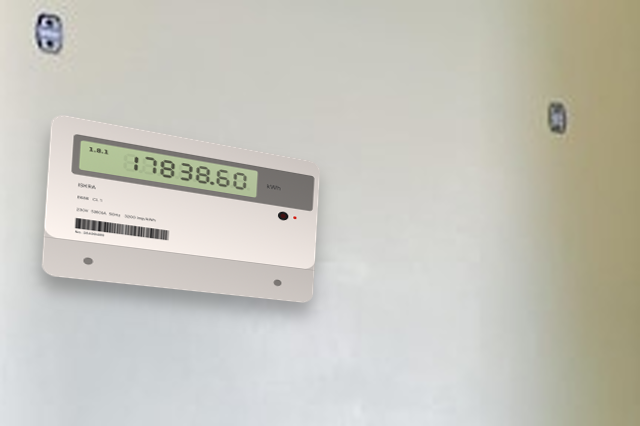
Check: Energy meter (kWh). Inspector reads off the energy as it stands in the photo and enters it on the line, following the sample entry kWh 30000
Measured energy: kWh 17838.60
